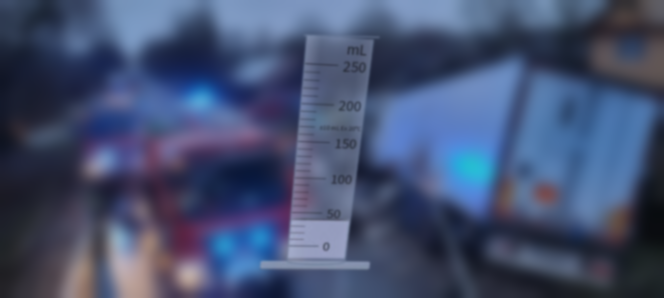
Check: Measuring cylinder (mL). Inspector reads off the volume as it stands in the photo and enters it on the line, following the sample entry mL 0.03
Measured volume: mL 40
